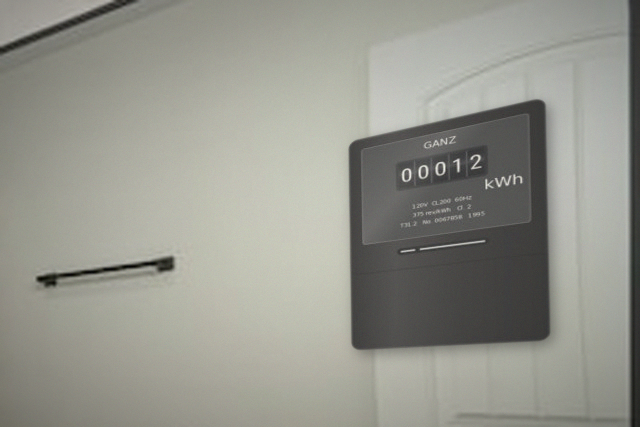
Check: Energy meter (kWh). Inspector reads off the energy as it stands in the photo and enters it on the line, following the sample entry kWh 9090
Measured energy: kWh 12
